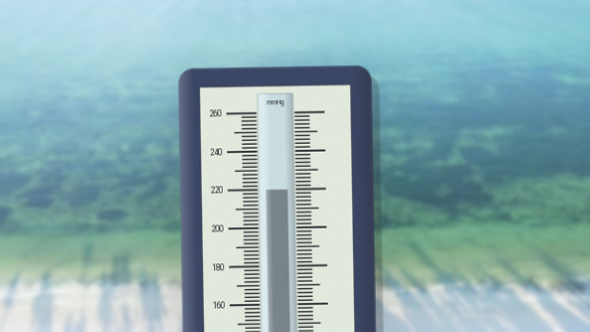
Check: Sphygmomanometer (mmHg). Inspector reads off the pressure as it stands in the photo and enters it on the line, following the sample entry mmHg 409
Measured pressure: mmHg 220
